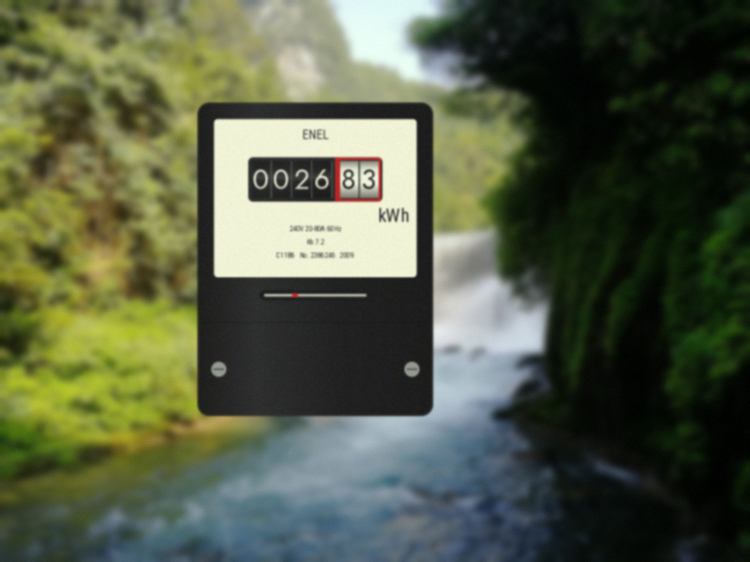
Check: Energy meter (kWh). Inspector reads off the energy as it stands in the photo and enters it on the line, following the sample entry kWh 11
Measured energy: kWh 26.83
